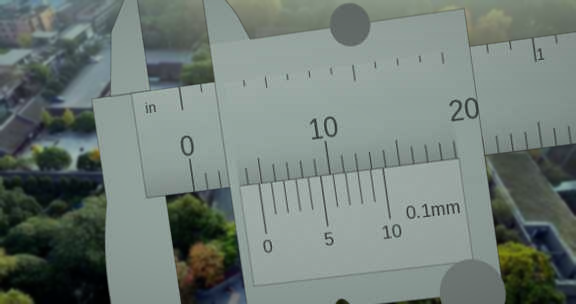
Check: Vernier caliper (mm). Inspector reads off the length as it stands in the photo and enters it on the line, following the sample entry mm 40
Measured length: mm 4.8
